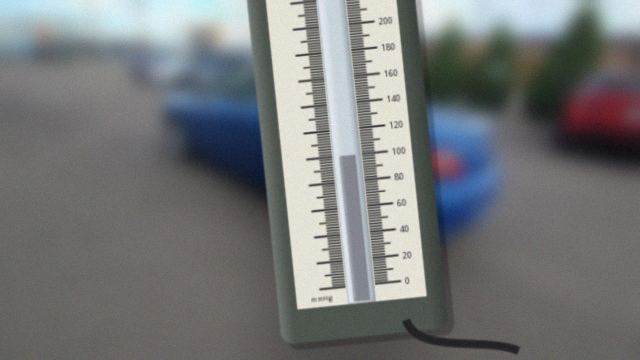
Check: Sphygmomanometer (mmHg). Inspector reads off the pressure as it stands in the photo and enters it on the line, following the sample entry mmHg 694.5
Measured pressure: mmHg 100
